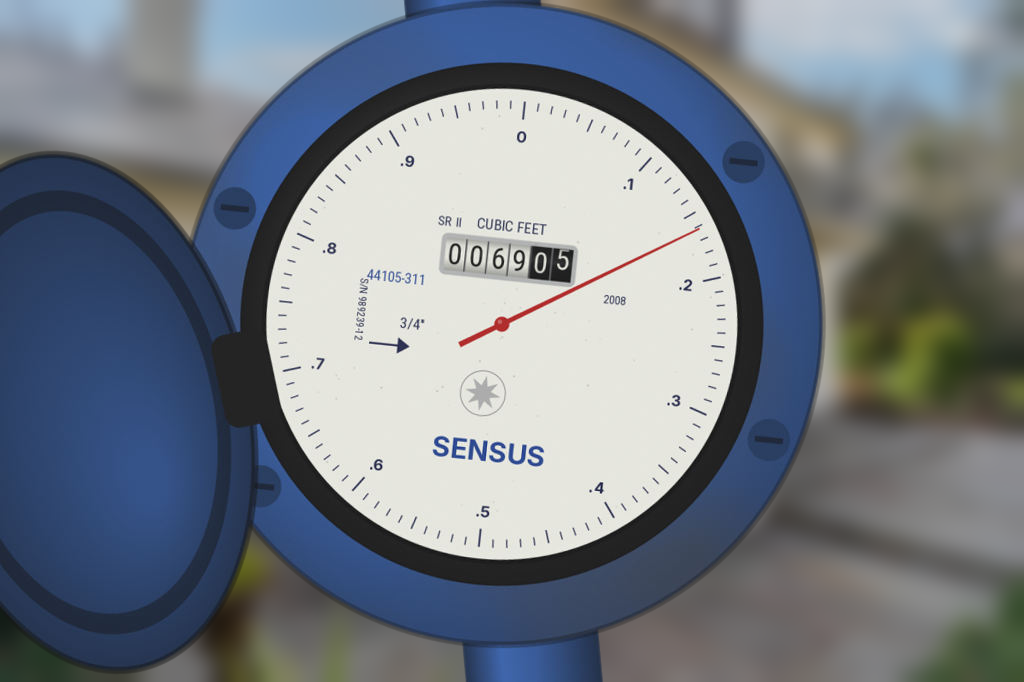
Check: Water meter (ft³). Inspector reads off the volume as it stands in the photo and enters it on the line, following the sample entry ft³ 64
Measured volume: ft³ 6905.16
